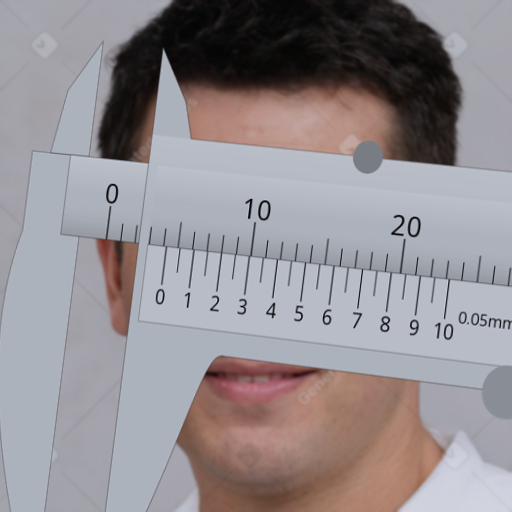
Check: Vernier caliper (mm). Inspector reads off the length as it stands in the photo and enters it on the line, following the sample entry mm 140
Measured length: mm 4.2
